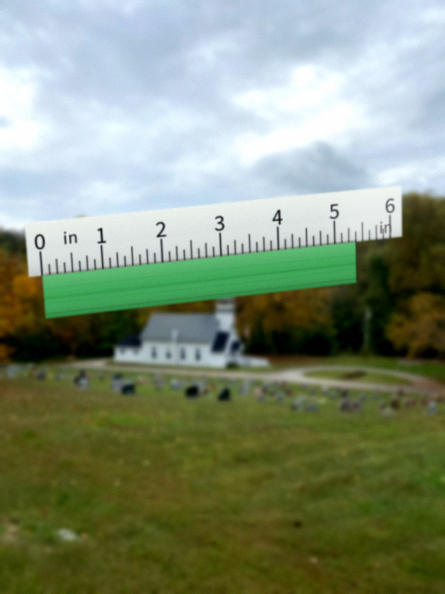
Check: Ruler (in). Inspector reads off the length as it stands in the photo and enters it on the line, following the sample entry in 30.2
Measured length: in 5.375
